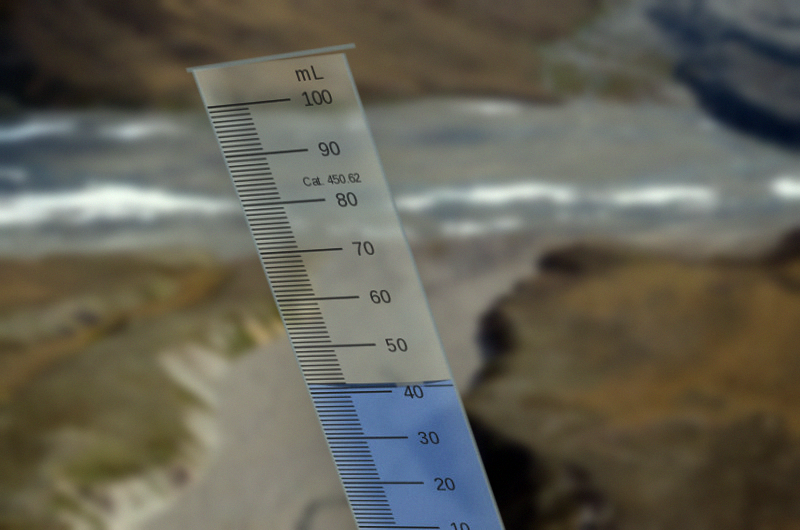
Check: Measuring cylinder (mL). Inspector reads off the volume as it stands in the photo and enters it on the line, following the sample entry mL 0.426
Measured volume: mL 41
